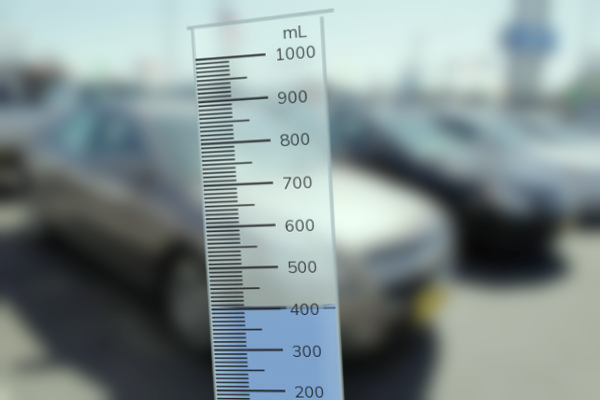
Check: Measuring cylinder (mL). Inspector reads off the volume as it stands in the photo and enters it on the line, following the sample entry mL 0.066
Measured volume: mL 400
